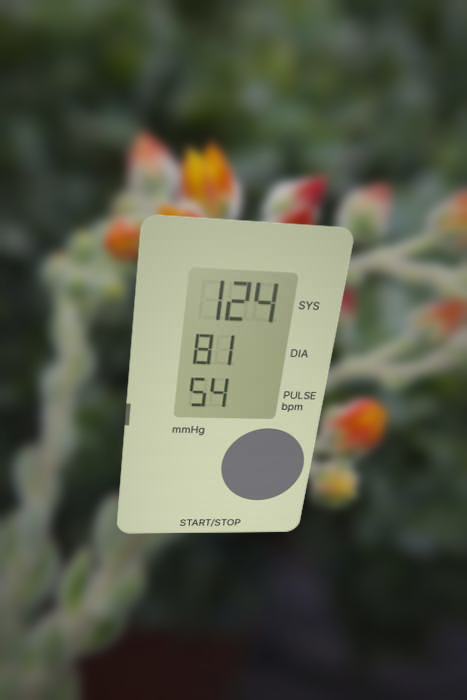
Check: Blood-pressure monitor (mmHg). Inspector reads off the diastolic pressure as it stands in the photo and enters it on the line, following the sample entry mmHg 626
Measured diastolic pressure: mmHg 81
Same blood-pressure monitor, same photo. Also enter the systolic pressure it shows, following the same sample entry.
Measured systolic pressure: mmHg 124
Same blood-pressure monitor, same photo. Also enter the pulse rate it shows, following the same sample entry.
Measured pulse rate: bpm 54
